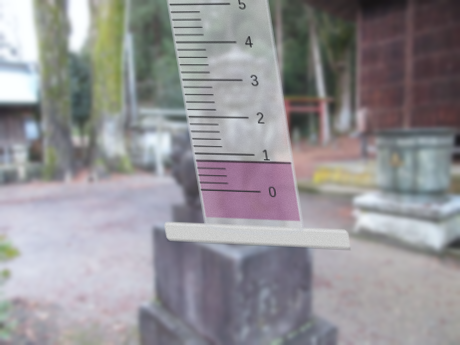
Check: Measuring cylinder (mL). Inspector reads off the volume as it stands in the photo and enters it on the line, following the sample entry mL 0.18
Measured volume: mL 0.8
